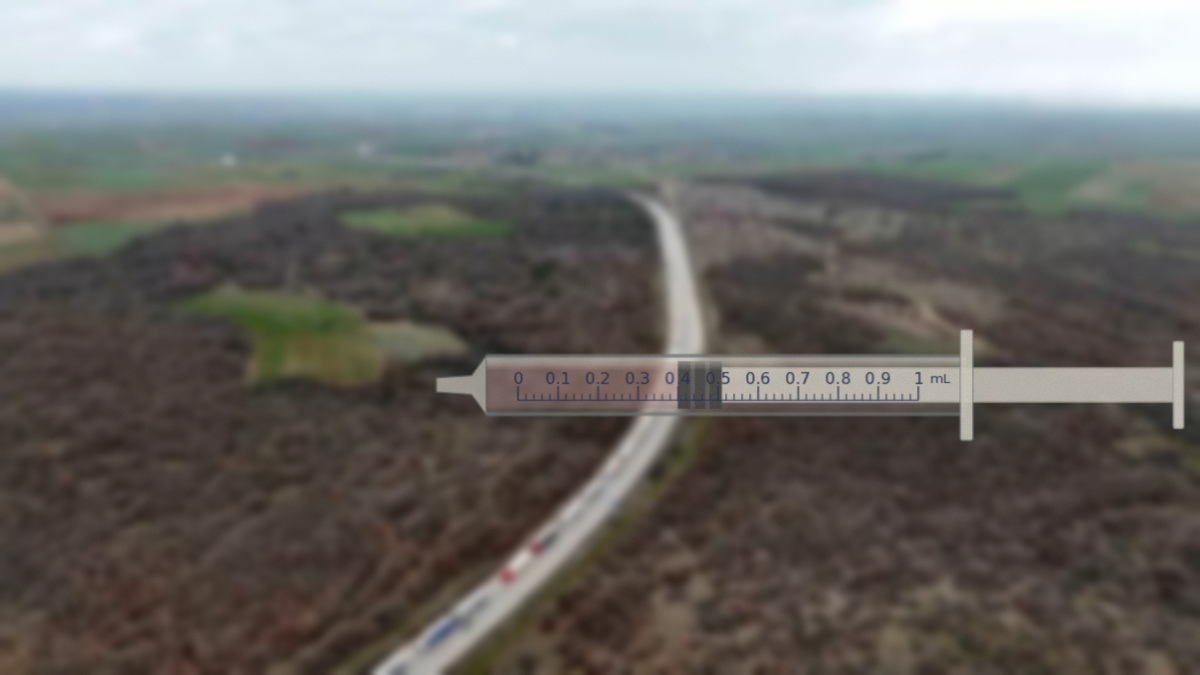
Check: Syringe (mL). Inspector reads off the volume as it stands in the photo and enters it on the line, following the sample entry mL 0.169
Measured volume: mL 0.4
